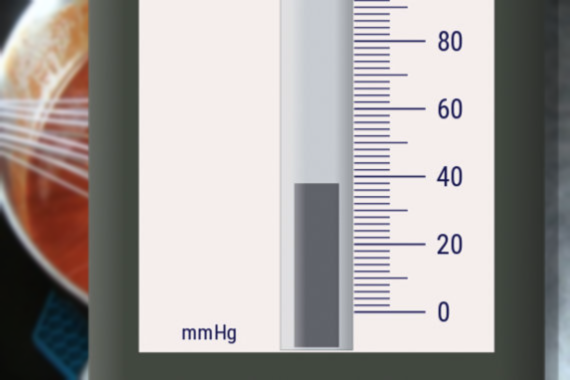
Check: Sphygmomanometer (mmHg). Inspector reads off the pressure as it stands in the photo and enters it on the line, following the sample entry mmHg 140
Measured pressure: mmHg 38
